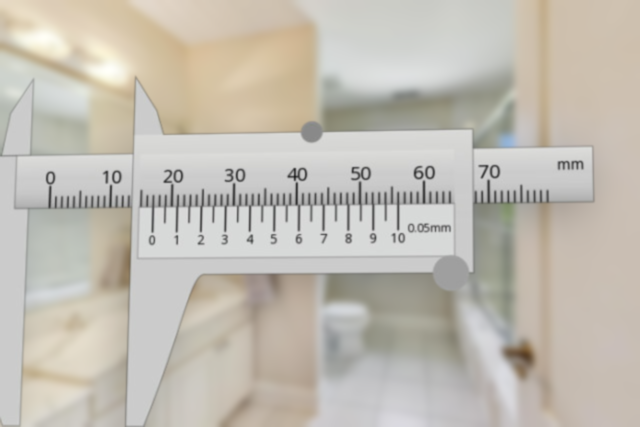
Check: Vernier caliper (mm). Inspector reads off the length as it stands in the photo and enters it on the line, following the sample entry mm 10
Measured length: mm 17.0
